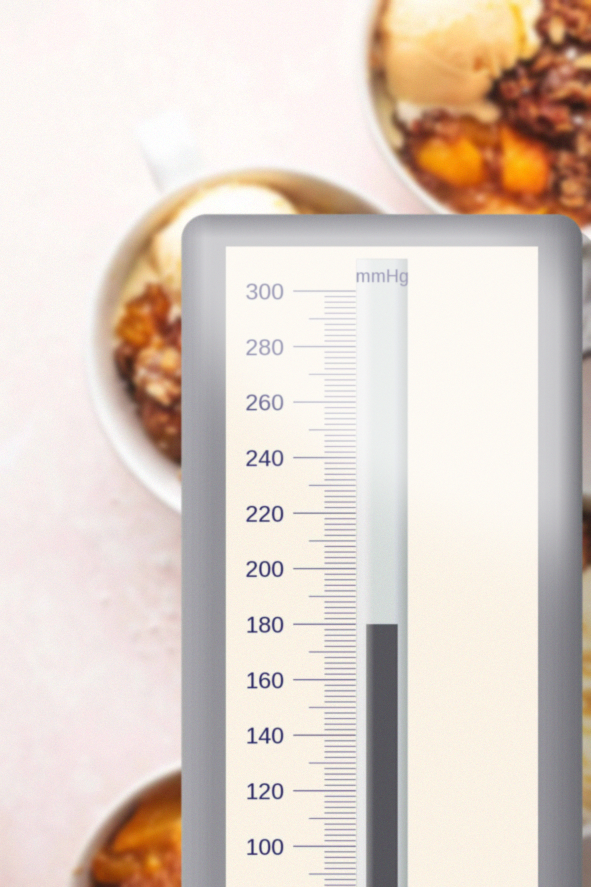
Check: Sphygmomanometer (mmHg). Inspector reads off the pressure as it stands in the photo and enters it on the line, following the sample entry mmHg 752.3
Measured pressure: mmHg 180
